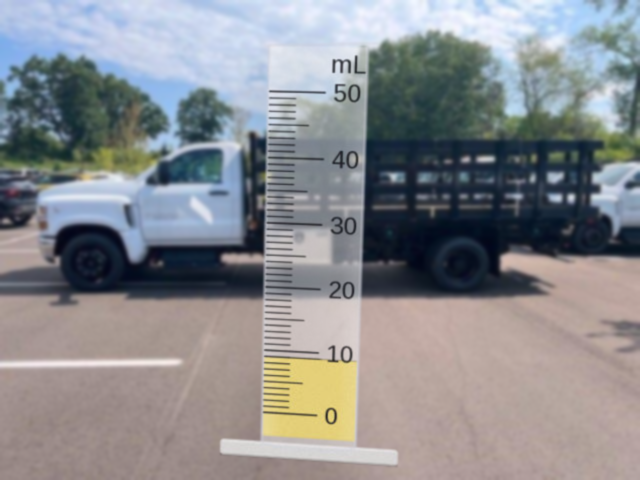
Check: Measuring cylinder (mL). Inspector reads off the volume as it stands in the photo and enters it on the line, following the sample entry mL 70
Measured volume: mL 9
